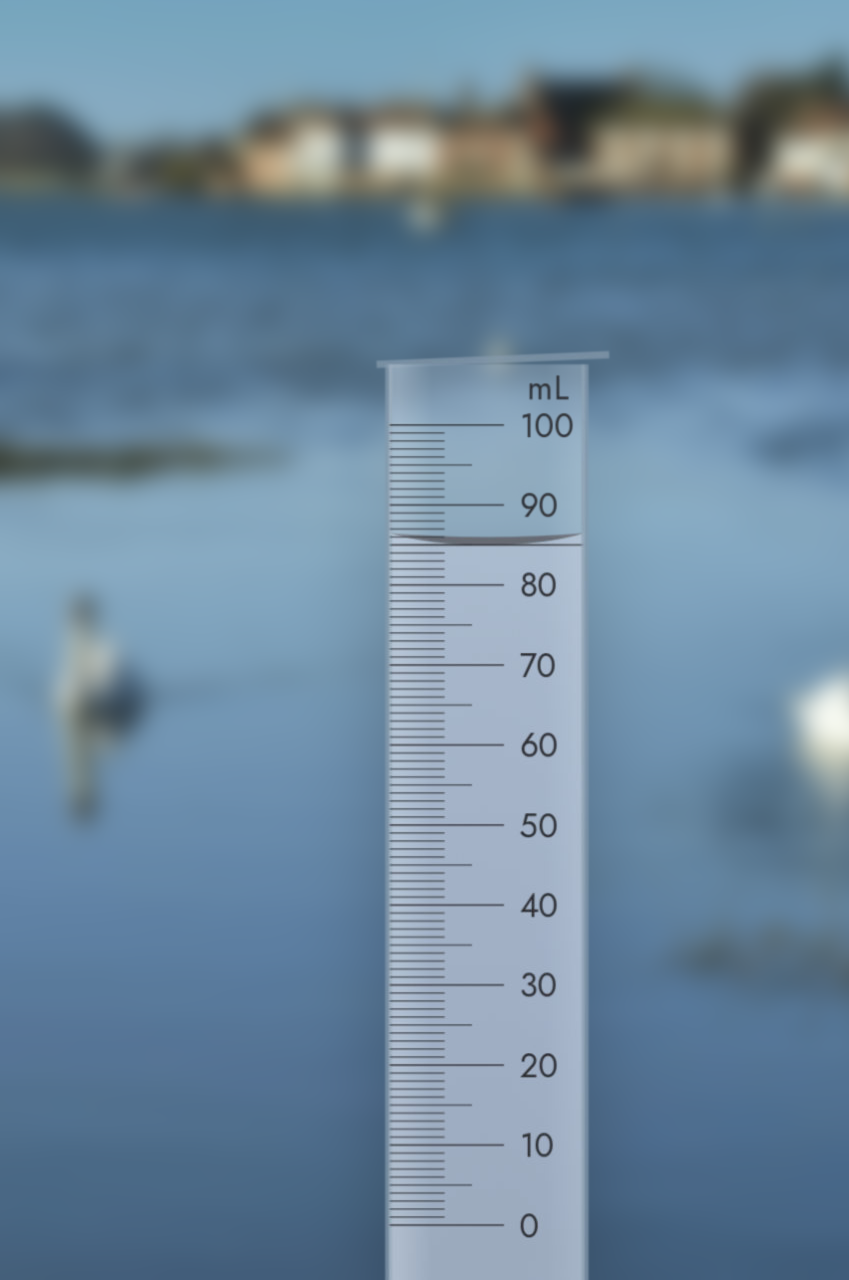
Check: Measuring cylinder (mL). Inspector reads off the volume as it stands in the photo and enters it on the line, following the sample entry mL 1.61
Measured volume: mL 85
